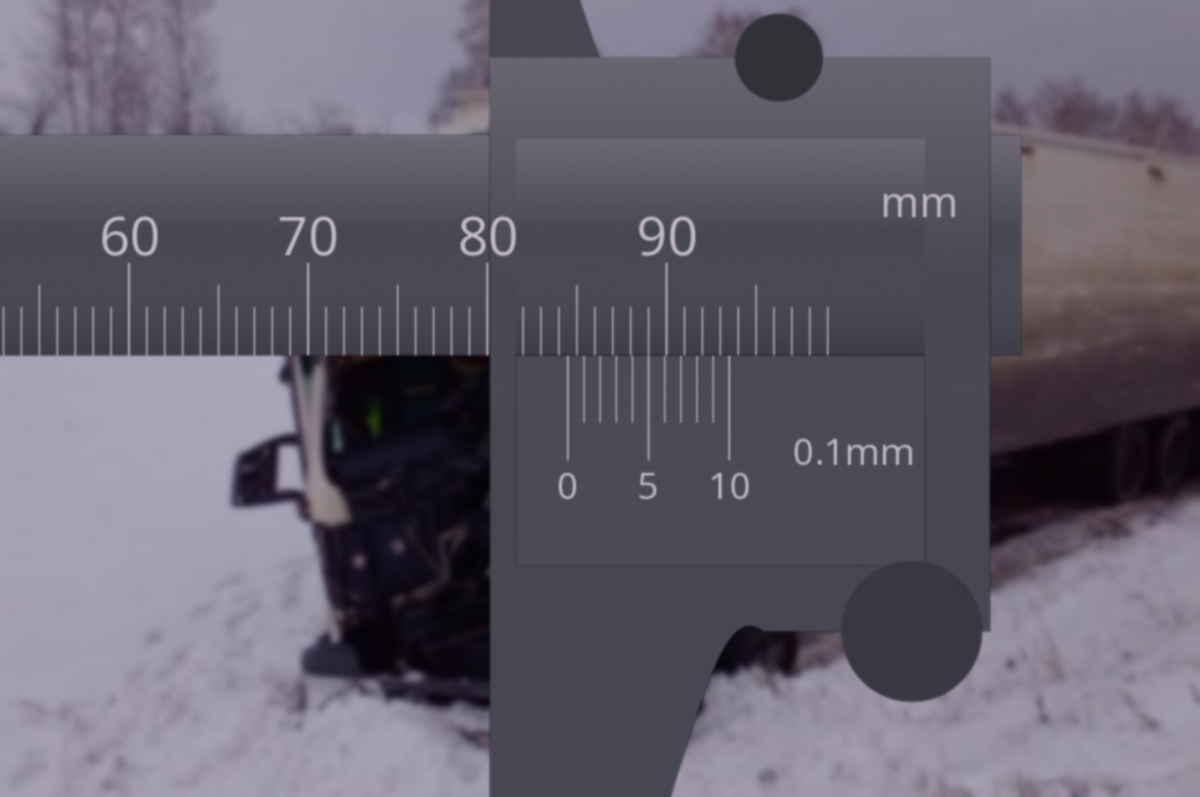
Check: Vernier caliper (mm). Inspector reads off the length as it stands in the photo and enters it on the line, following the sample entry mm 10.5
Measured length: mm 84.5
